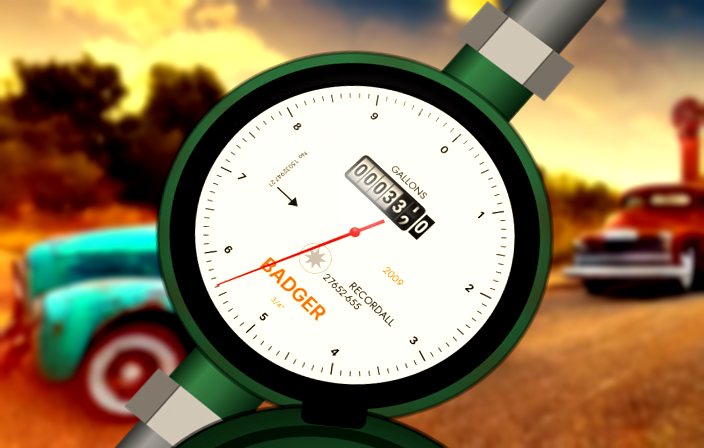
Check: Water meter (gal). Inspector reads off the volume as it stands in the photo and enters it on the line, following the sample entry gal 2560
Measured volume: gal 3315.6
